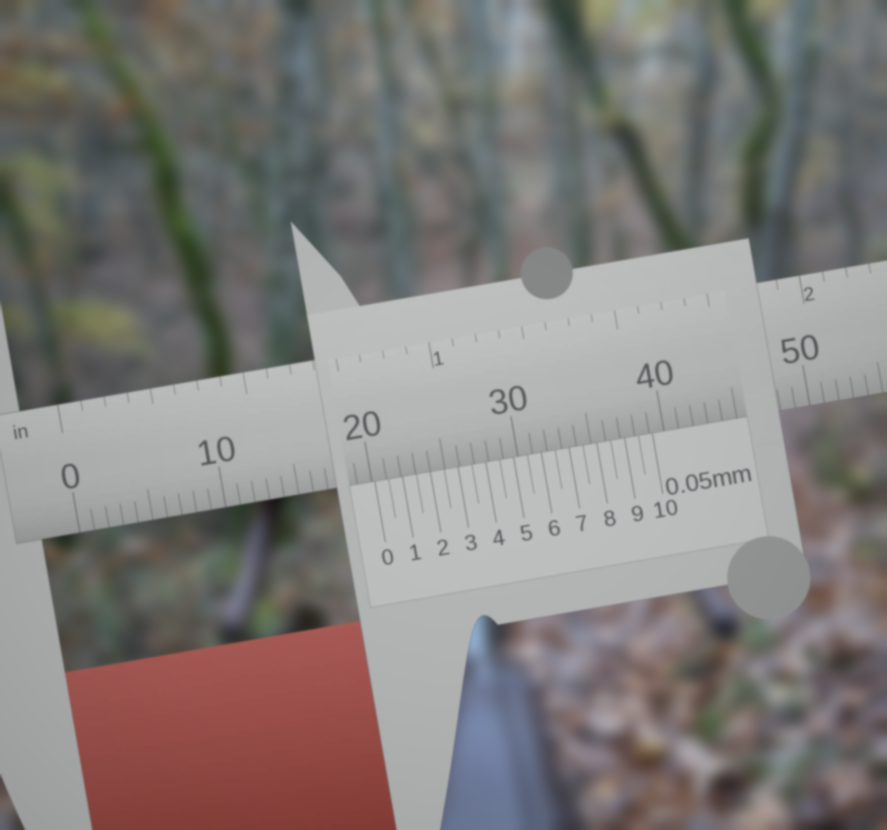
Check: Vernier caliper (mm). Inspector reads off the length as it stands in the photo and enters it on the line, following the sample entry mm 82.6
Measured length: mm 20.2
